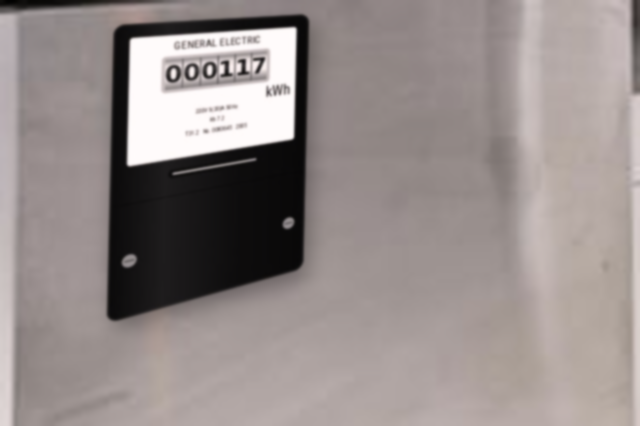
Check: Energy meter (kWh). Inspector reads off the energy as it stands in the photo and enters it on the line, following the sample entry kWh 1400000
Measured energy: kWh 117
